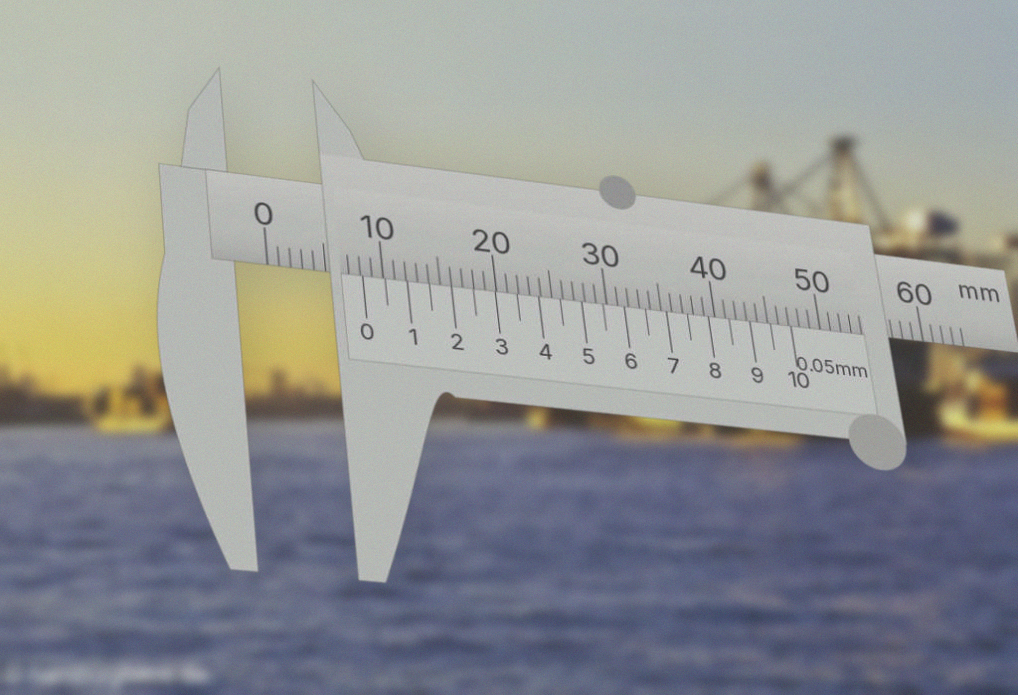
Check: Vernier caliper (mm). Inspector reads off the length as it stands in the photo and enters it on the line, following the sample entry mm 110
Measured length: mm 8.2
